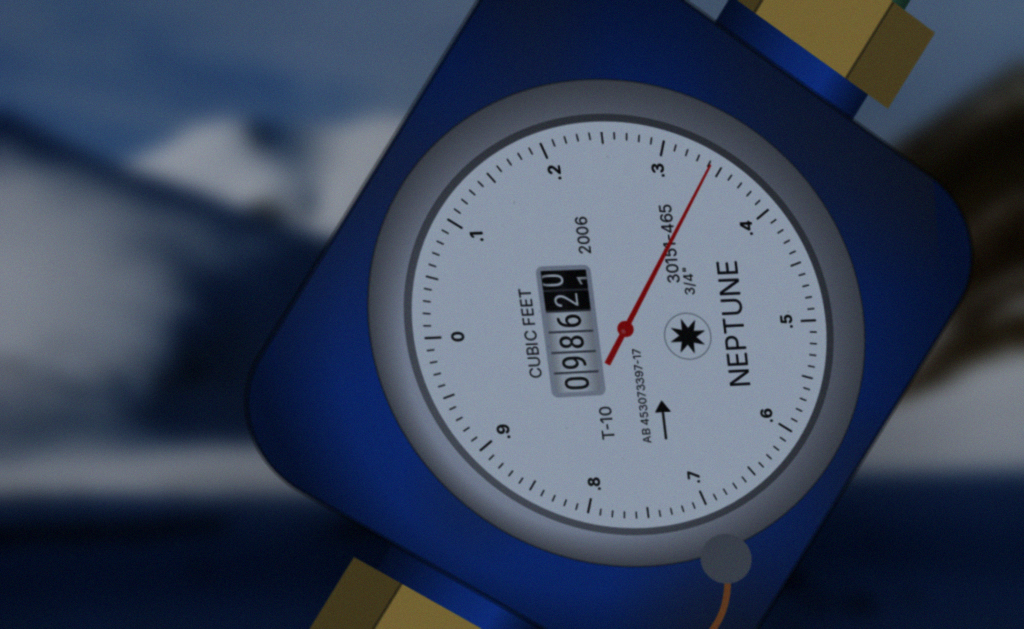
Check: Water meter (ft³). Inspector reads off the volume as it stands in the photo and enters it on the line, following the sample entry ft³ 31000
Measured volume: ft³ 98620.34
